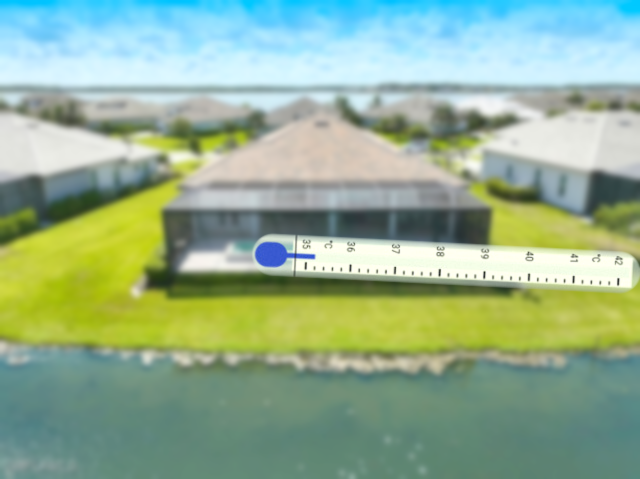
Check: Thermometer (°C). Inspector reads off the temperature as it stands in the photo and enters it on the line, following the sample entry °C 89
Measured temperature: °C 35.2
